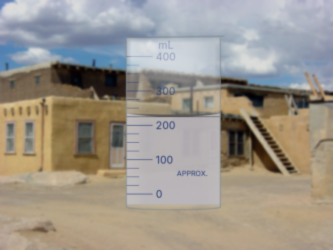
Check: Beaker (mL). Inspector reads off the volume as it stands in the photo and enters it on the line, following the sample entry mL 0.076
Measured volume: mL 225
